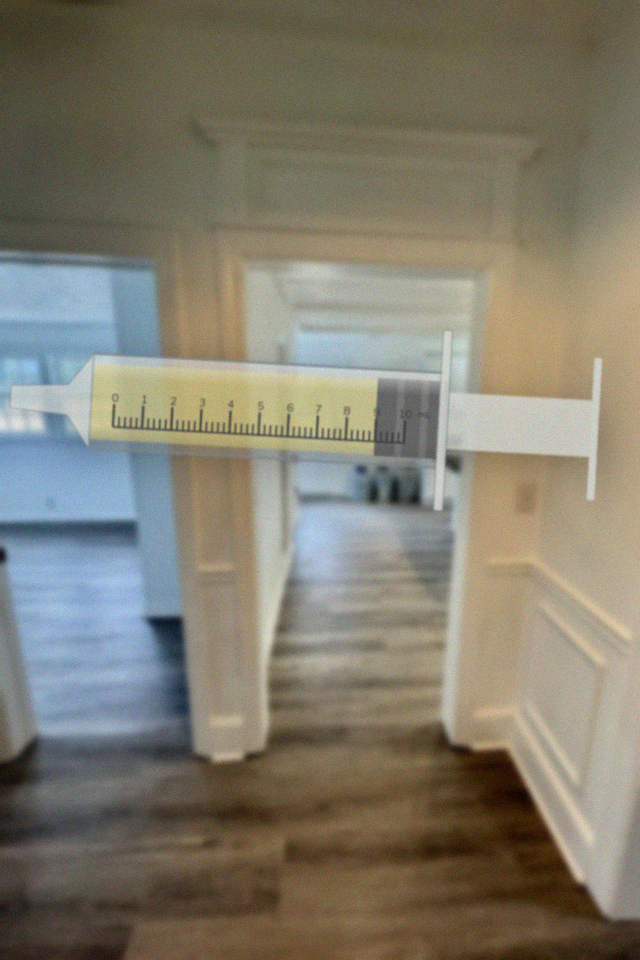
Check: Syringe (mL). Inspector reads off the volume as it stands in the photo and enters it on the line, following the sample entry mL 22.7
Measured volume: mL 9
